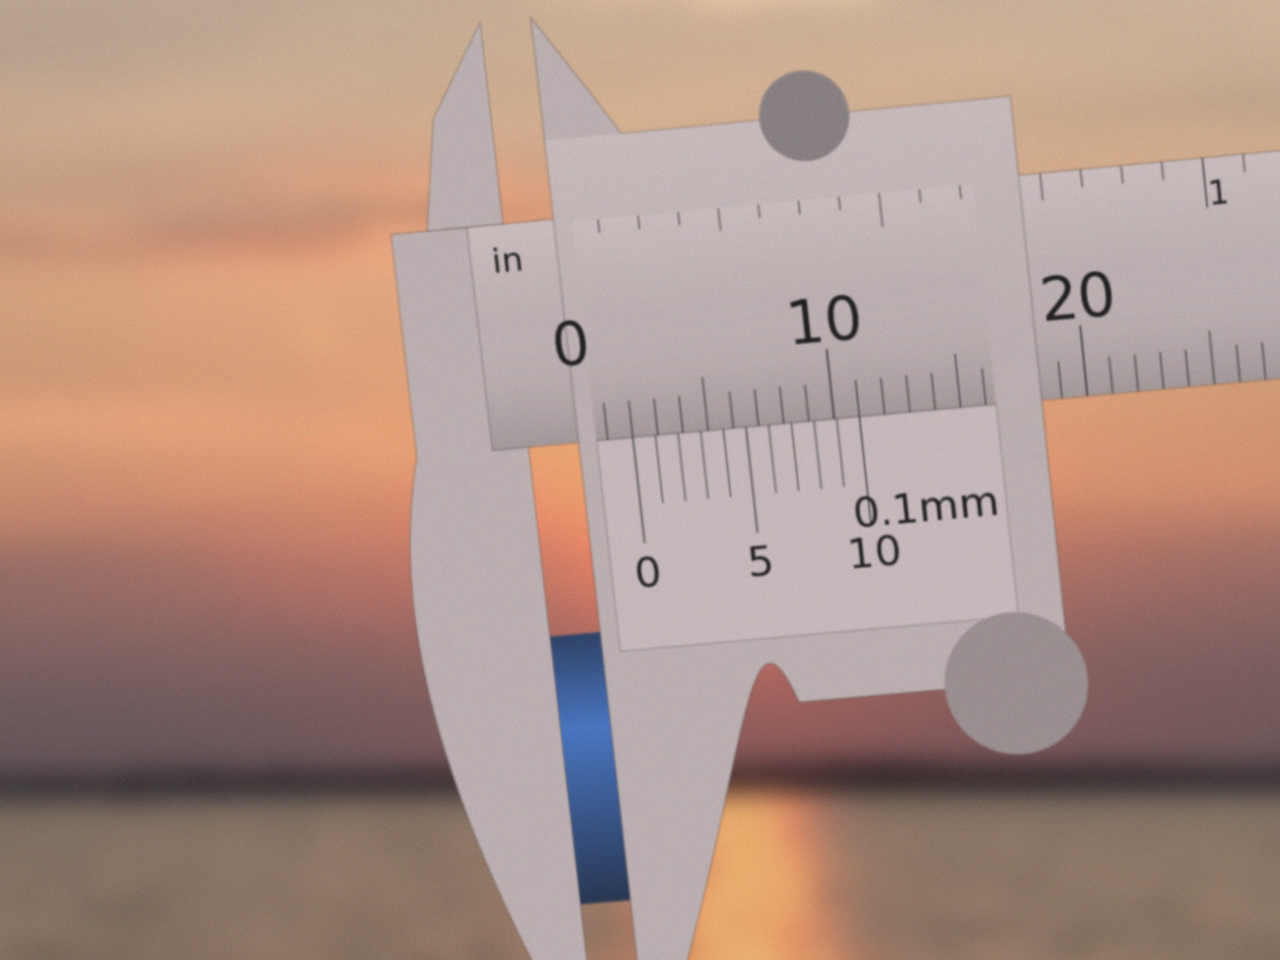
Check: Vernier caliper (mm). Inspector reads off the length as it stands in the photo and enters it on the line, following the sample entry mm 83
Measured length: mm 2.0
